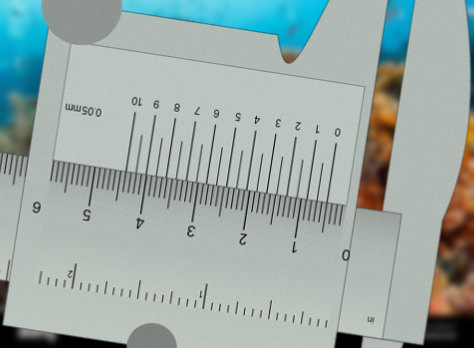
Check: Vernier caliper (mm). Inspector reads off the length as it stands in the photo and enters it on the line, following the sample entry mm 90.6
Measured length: mm 5.0
